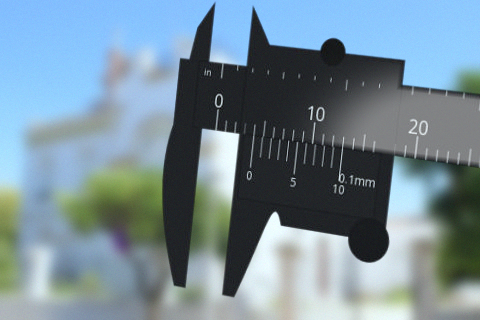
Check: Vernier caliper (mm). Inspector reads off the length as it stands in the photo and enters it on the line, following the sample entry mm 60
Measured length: mm 4.0
